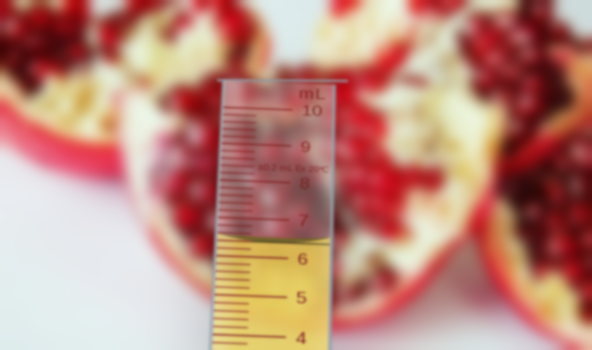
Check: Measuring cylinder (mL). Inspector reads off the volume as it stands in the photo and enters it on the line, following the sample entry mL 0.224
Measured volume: mL 6.4
